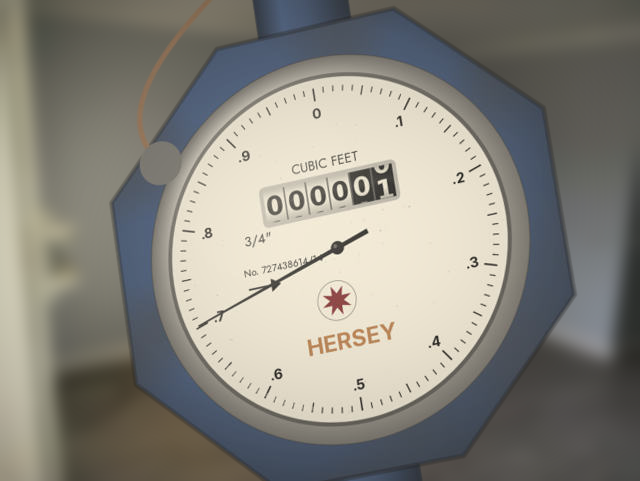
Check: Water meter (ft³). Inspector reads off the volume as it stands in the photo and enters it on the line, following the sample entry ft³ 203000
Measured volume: ft³ 0.70
